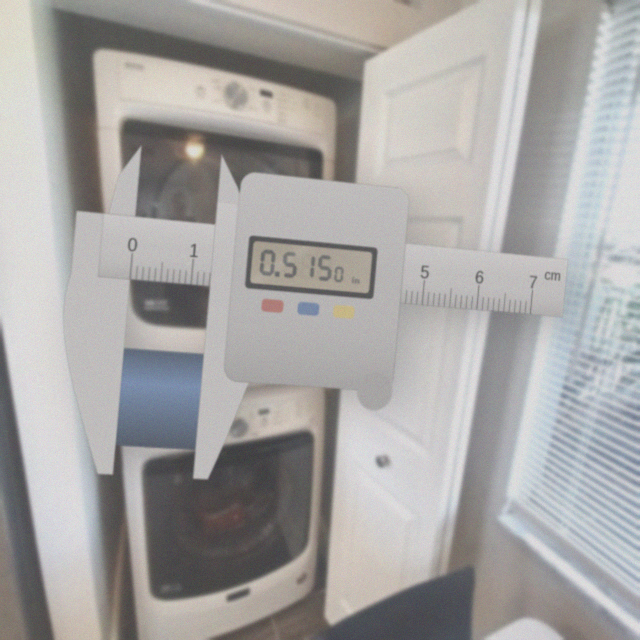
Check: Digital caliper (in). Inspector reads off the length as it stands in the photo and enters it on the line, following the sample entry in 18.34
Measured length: in 0.5150
